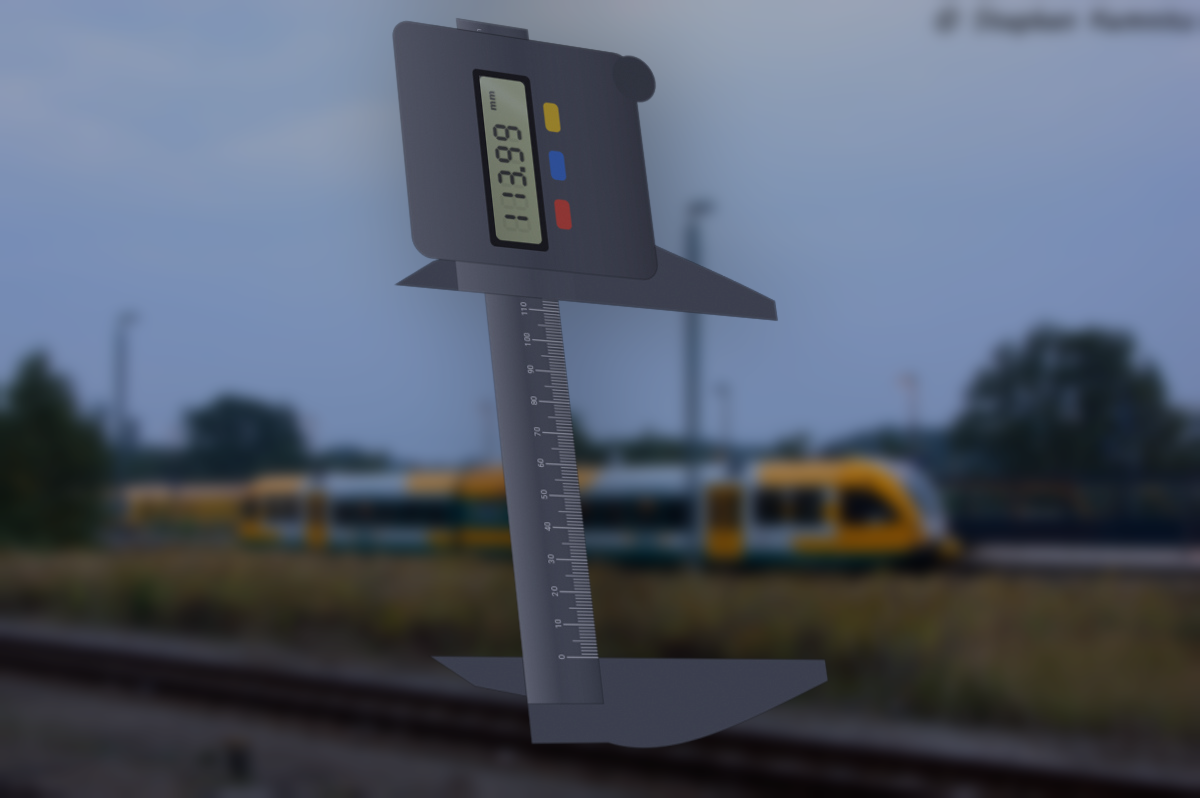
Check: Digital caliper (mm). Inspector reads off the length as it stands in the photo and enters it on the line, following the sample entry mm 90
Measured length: mm 113.99
